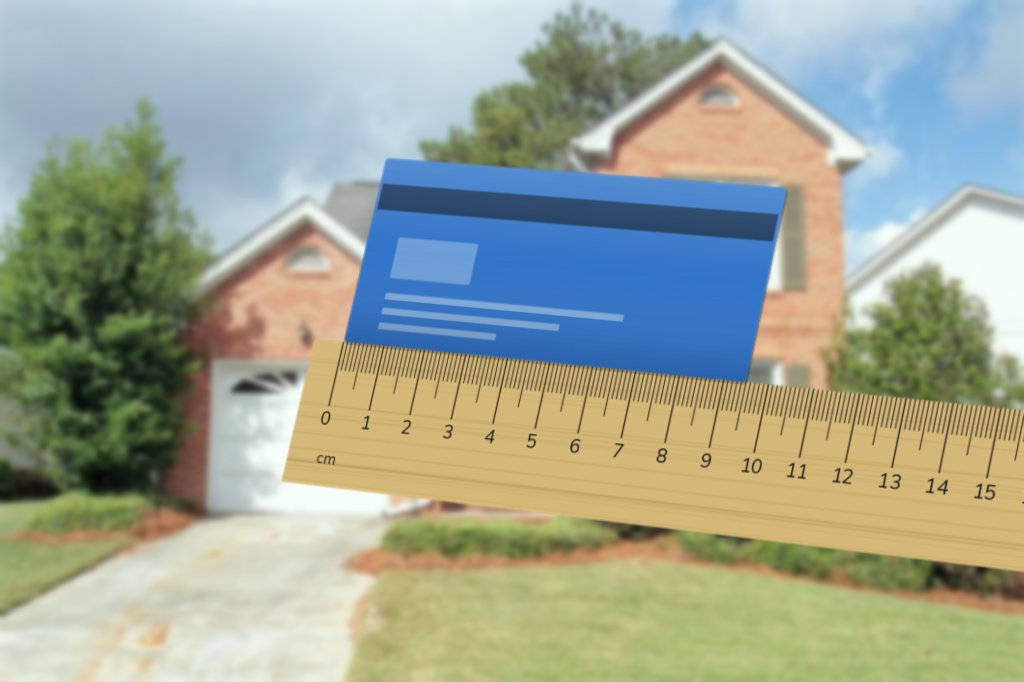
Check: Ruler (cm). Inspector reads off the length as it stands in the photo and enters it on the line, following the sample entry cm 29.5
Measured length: cm 9.5
